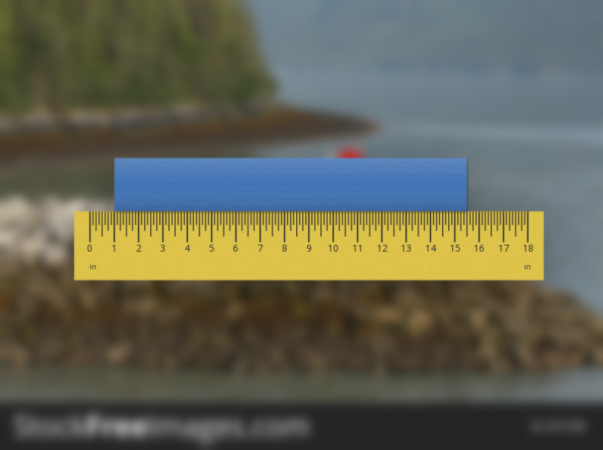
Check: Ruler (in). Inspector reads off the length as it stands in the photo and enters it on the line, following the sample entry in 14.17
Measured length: in 14.5
